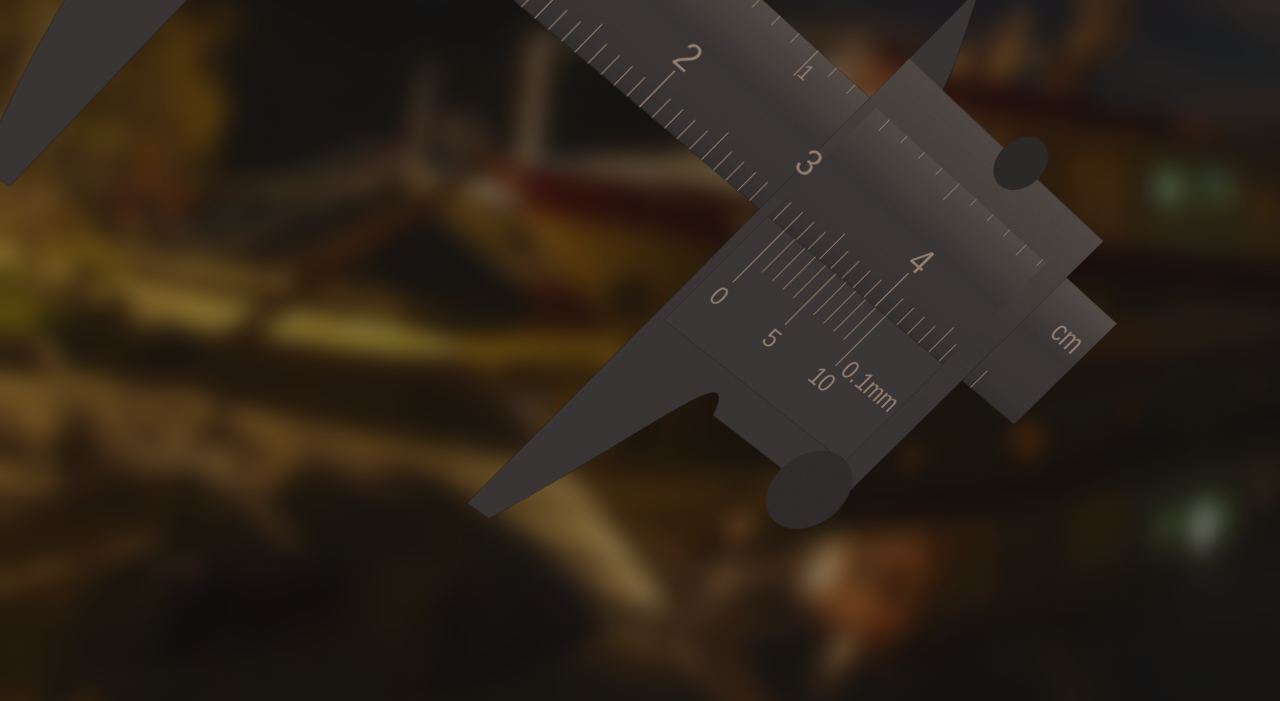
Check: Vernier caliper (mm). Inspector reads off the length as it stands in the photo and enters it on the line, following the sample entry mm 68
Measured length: mm 32.0
